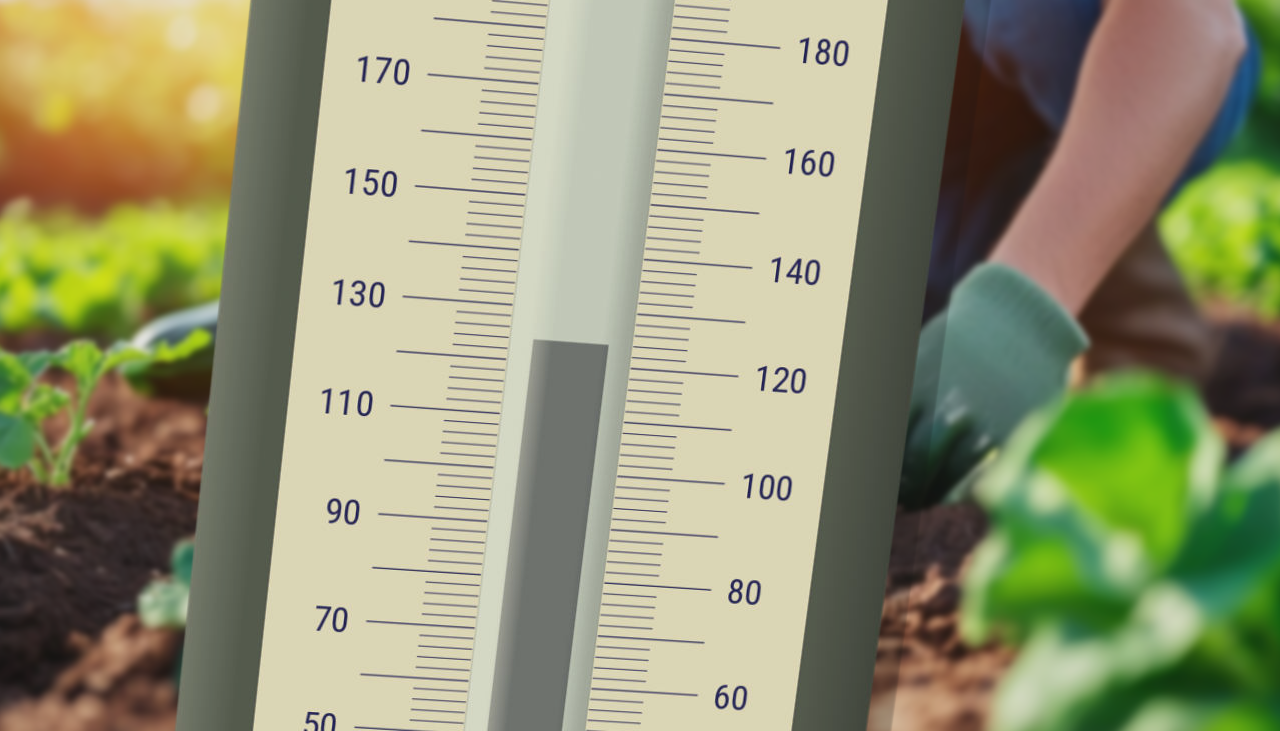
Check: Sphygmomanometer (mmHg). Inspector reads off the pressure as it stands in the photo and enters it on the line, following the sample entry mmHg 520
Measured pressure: mmHg 124
